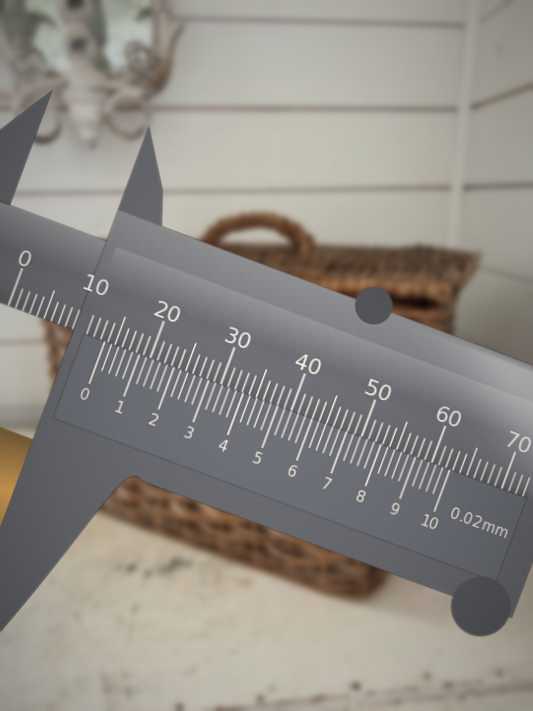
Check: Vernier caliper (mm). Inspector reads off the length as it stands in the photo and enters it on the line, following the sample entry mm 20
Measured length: mm 13.6
